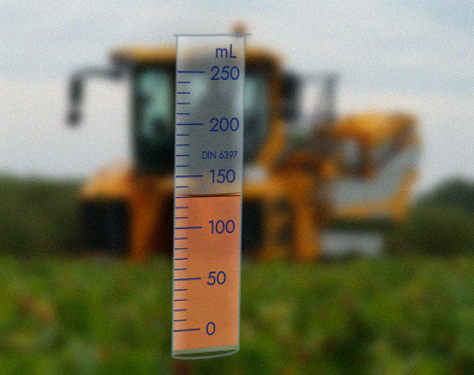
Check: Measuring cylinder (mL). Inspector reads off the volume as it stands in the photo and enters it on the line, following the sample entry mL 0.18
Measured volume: mL 130
